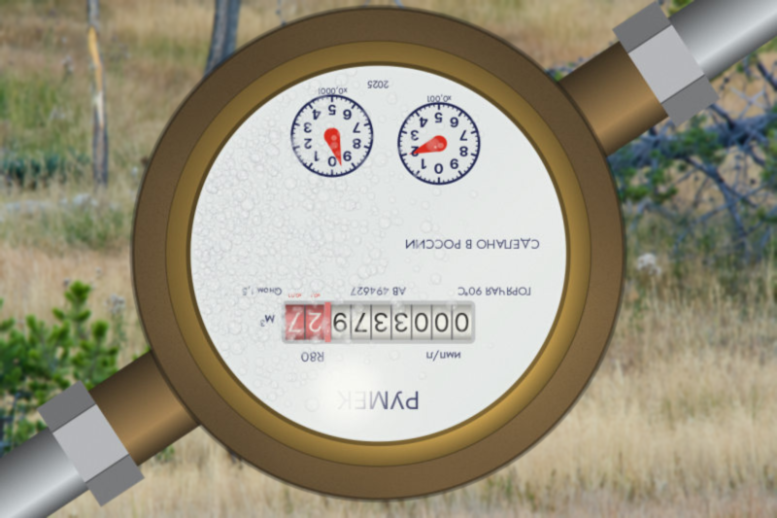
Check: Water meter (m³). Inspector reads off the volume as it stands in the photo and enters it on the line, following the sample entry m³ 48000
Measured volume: m³ 3379.2719
